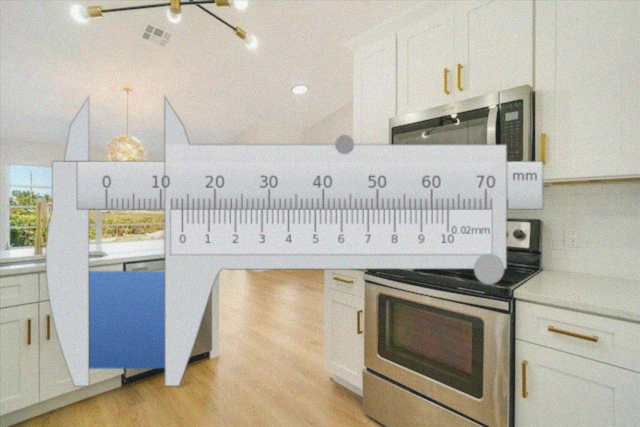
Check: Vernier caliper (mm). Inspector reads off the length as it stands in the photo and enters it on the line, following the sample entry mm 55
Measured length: mm 14.0
